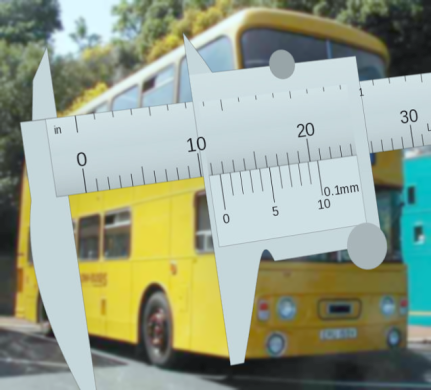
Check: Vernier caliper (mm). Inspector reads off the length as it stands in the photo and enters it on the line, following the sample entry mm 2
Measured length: mm 11.7
